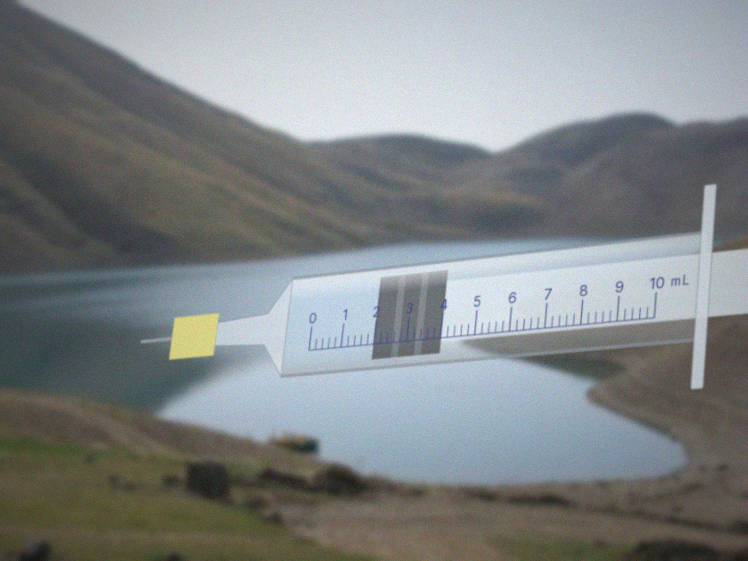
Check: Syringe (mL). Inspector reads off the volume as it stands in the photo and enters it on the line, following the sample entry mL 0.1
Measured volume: mL 2
